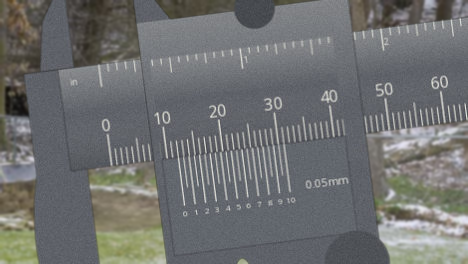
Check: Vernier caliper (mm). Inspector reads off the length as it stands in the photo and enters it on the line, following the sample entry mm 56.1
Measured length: mm 12.0
